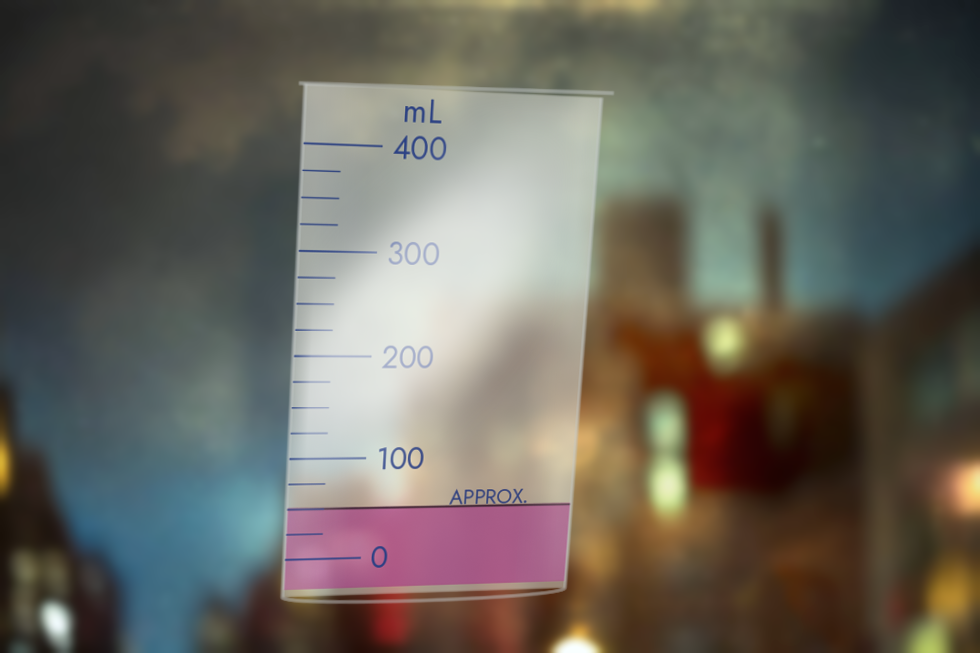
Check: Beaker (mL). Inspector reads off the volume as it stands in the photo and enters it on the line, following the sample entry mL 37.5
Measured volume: mL 50
